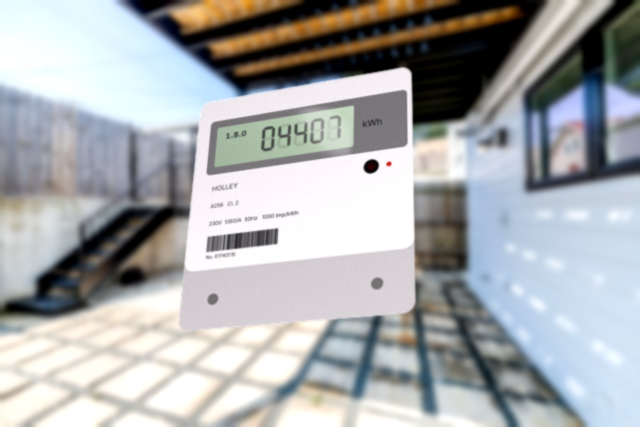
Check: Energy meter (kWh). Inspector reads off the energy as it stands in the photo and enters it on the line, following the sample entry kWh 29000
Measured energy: kWh 4407
